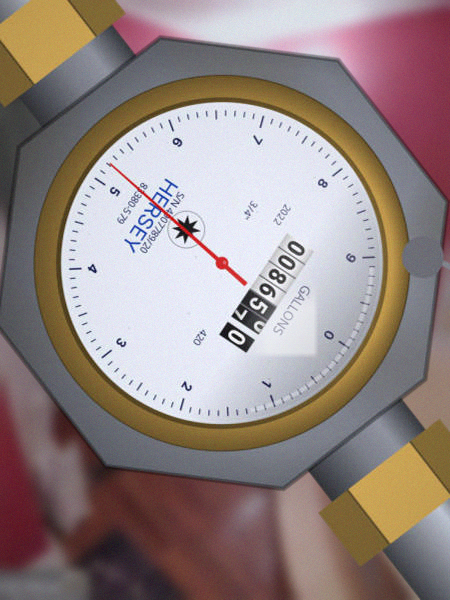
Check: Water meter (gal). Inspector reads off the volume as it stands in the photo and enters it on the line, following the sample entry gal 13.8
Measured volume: gal 86565.2
